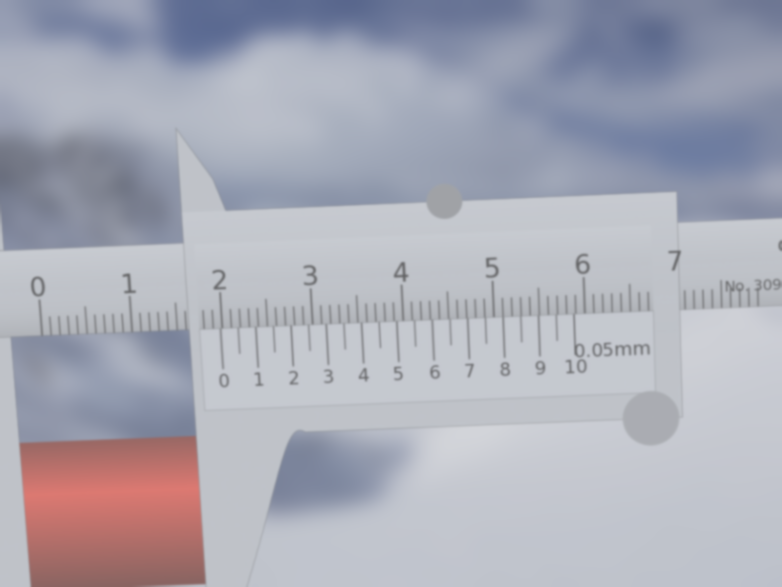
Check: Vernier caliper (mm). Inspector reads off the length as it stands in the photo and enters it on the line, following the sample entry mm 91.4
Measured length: mm 19.8
